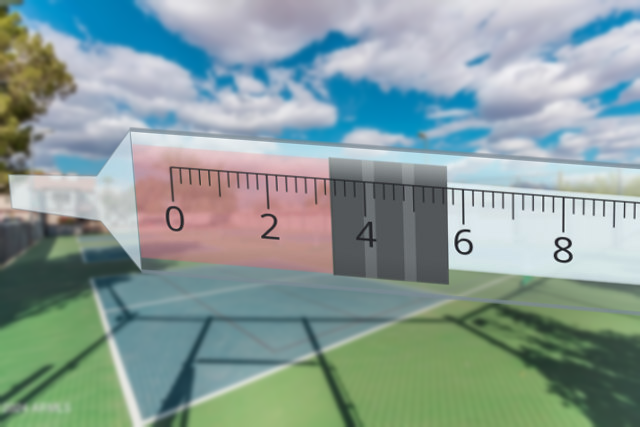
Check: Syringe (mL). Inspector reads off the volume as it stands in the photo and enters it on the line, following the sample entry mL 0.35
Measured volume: mL 3.3
